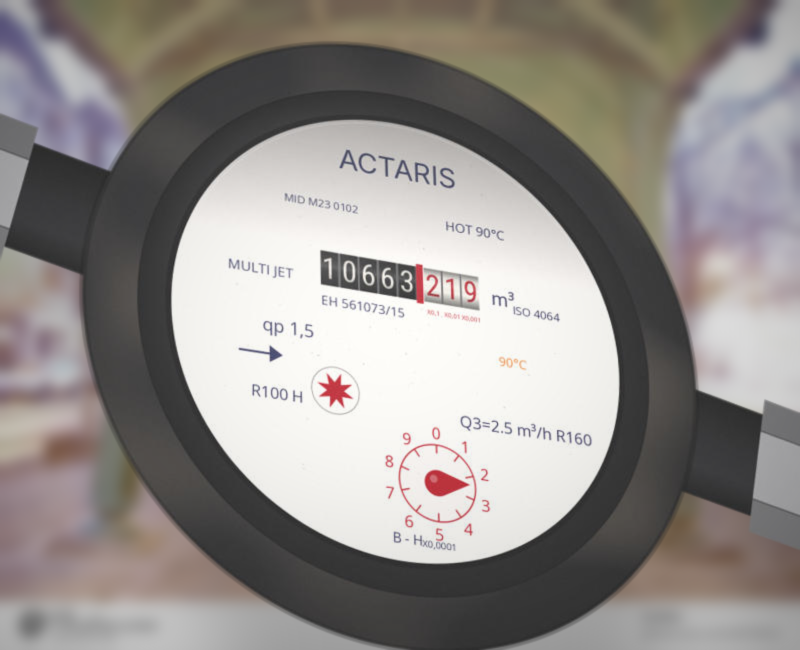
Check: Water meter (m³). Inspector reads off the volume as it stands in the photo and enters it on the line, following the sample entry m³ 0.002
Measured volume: m³ 10663.2192
